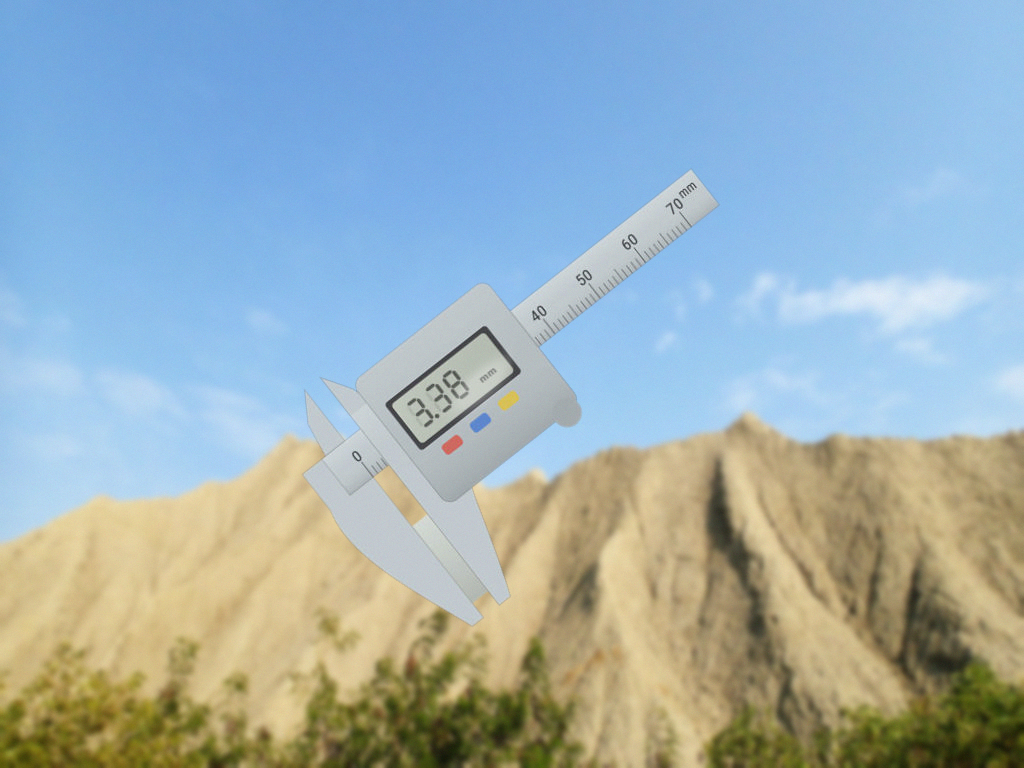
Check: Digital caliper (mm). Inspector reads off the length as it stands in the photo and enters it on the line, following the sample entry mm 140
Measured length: mm 3.38
